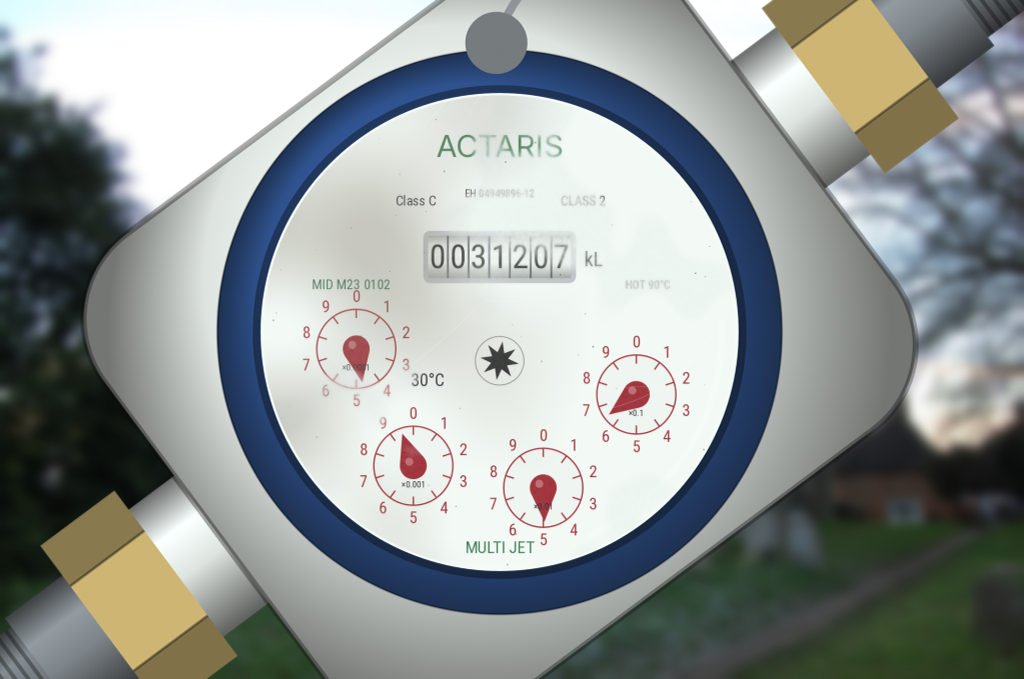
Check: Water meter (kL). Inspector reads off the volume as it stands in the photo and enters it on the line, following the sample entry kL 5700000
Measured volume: kL 31207.6494
